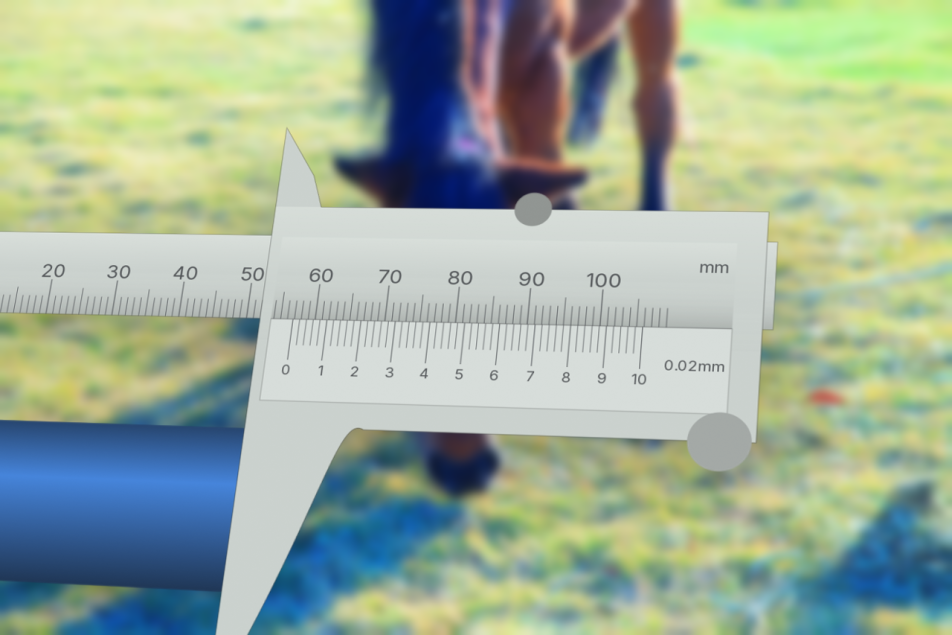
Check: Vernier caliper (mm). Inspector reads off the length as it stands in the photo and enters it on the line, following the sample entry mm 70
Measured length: mm 56.8
